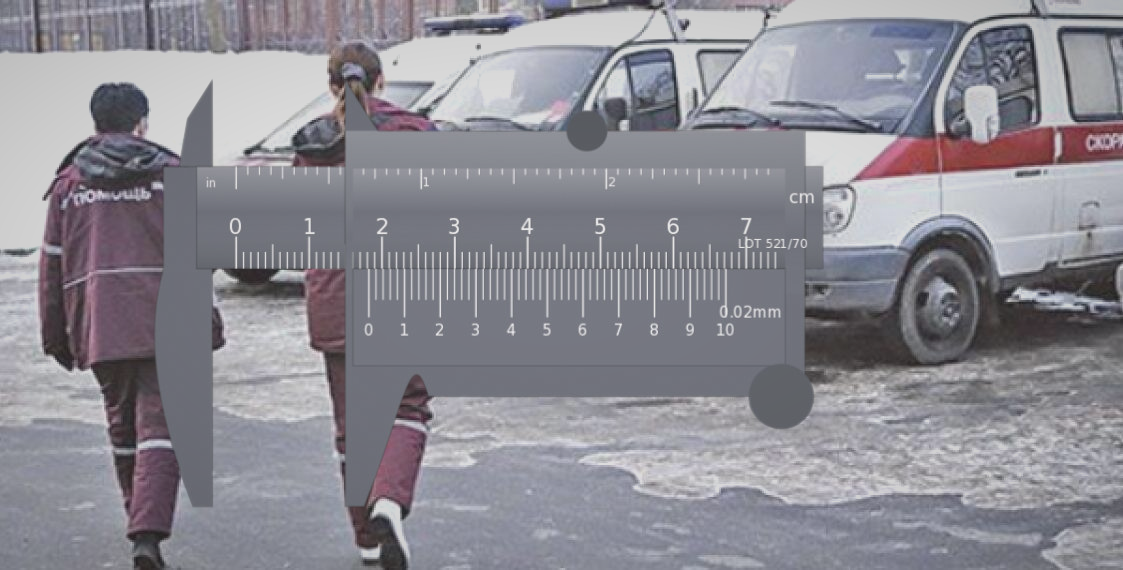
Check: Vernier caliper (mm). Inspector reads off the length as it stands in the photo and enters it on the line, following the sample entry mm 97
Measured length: mm 18.2
